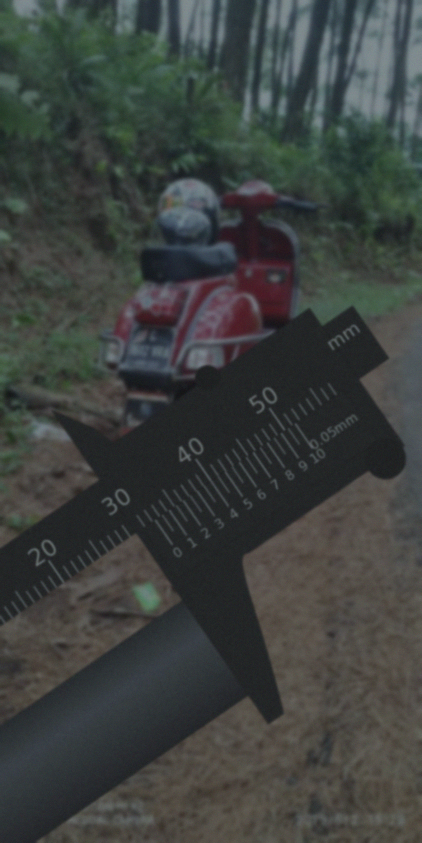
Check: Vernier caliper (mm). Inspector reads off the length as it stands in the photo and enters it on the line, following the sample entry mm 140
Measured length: mm 32.4
